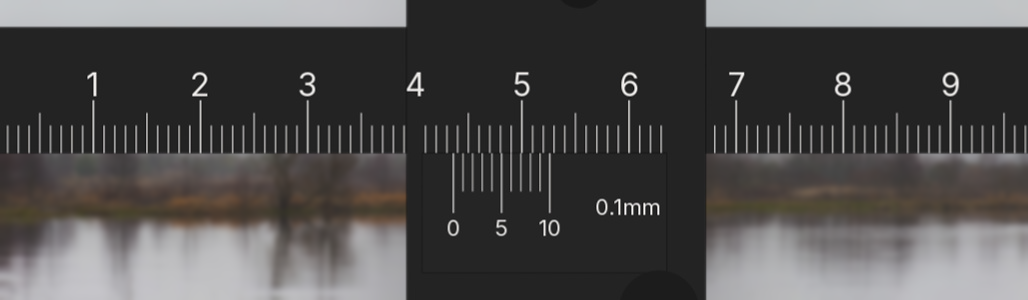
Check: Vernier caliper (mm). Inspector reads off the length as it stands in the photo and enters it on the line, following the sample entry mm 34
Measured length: mm 43.6
